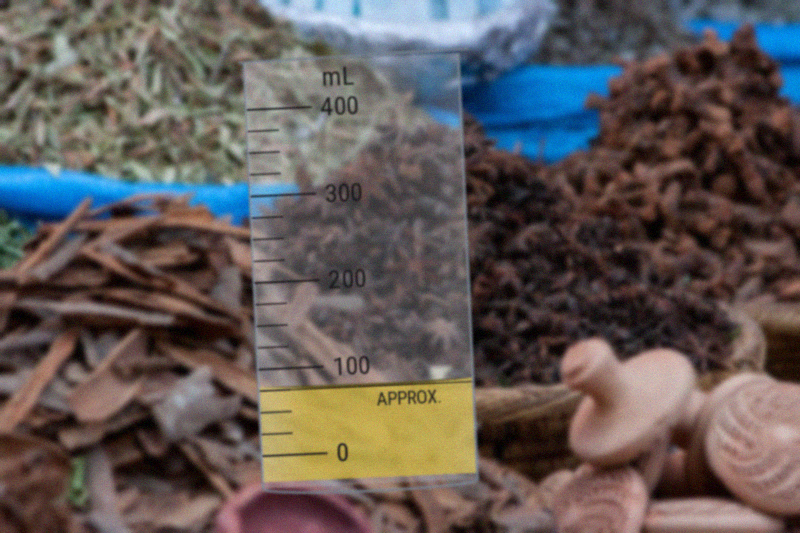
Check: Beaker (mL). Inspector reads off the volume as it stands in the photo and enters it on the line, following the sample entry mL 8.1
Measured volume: mL 75
